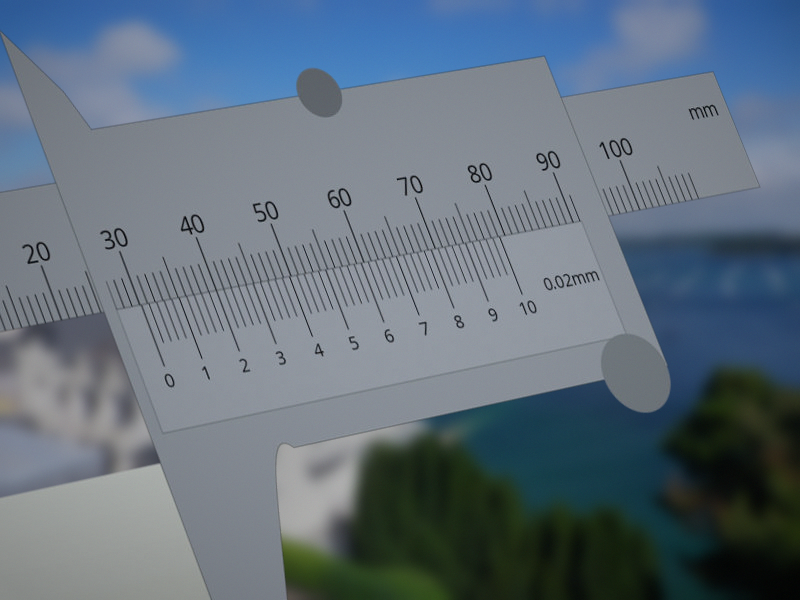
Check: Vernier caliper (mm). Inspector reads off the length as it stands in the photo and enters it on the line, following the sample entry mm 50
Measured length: mm 30.2
